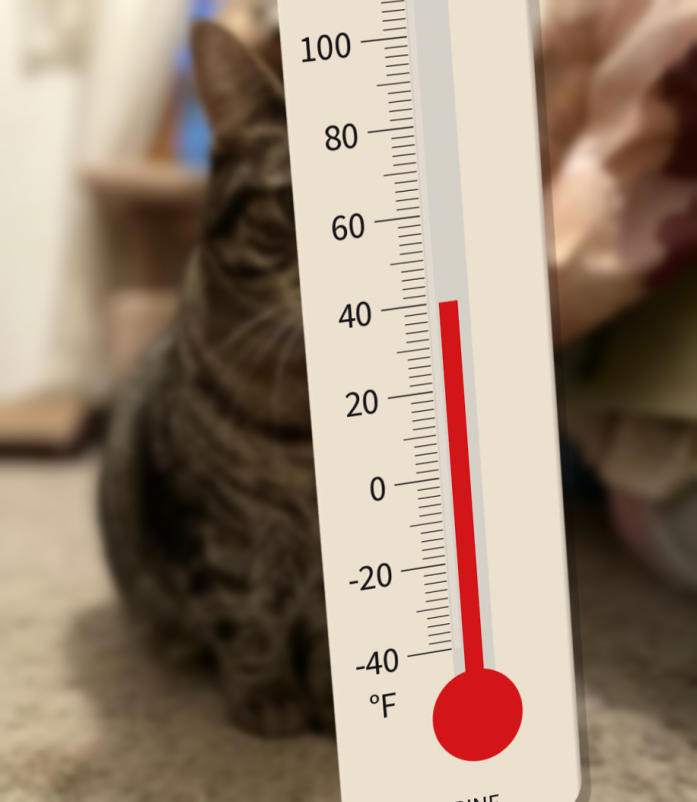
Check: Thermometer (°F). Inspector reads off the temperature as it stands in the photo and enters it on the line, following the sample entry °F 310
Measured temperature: °F 40
